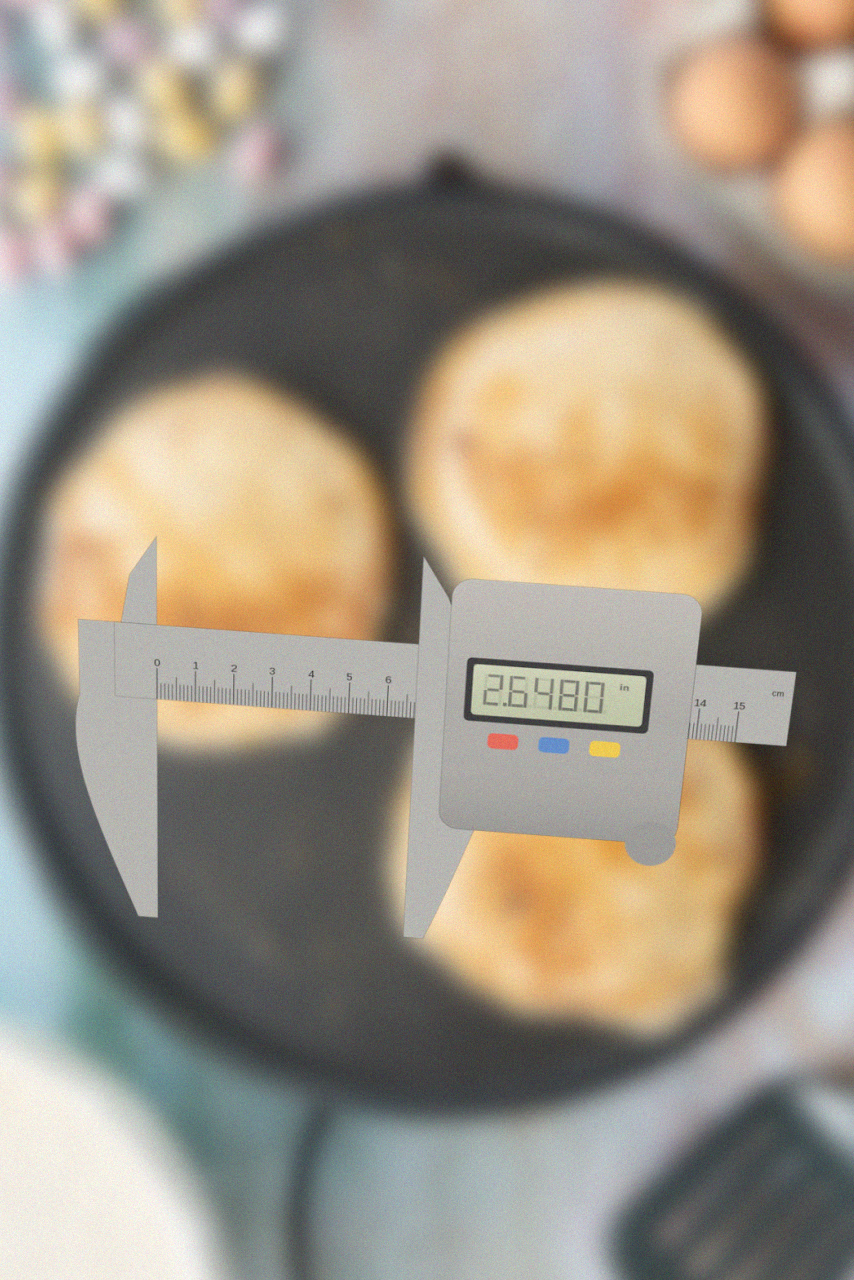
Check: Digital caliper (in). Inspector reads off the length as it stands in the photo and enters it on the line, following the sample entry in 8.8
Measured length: in 2.6480
